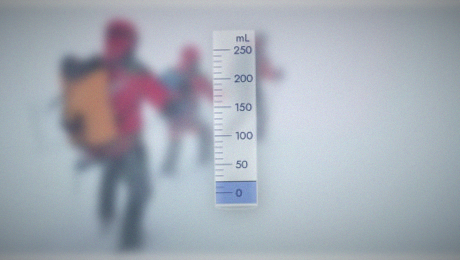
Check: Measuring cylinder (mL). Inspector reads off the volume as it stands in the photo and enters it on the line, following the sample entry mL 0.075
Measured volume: mL 20
